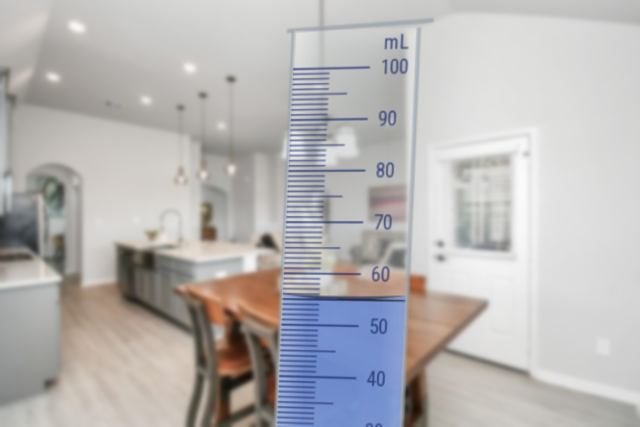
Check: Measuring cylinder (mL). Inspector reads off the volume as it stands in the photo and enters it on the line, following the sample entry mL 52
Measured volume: mL 55
